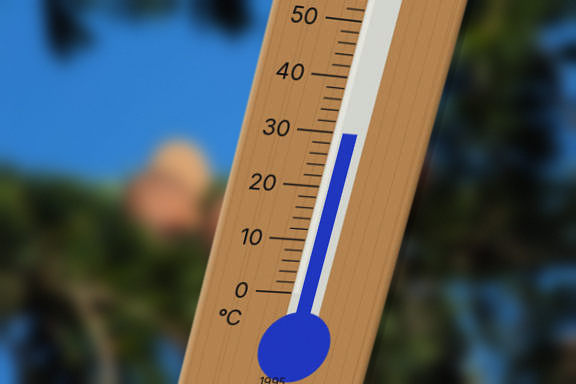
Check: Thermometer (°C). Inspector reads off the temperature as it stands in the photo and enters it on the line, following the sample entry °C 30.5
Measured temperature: °C 30
